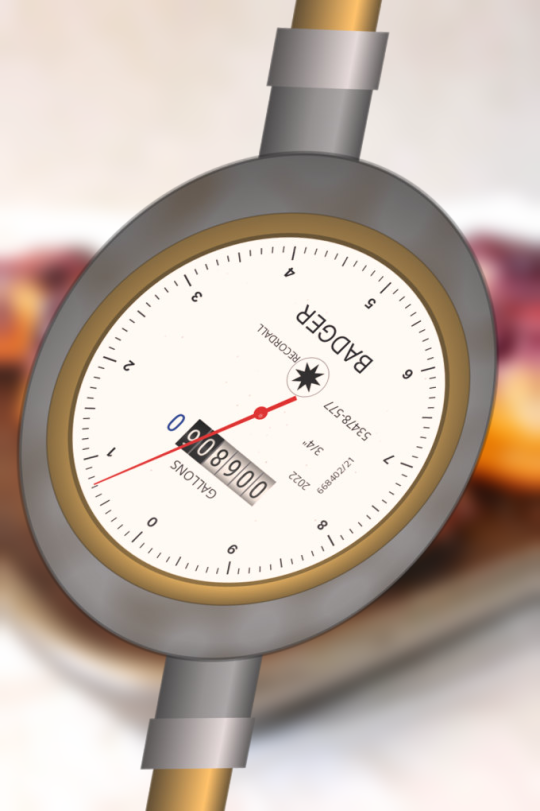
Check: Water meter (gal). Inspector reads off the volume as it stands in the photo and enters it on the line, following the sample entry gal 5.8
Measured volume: gal 68060.7
